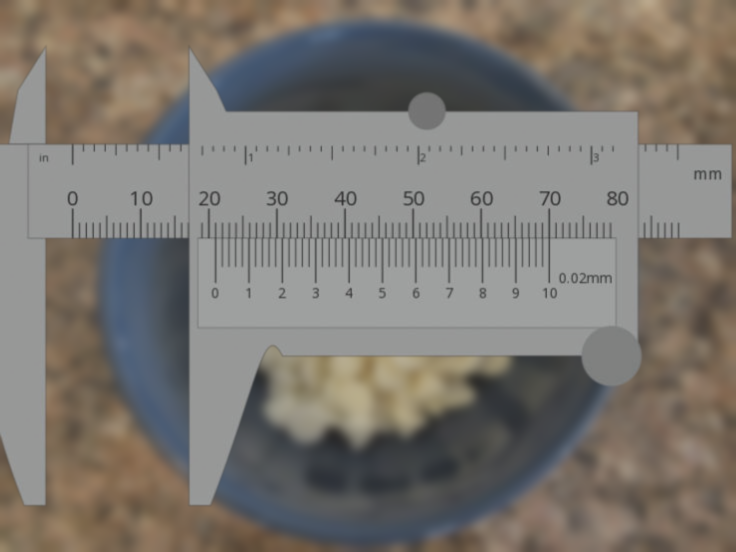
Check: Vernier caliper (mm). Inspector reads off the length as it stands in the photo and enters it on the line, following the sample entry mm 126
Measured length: mm 21.0
